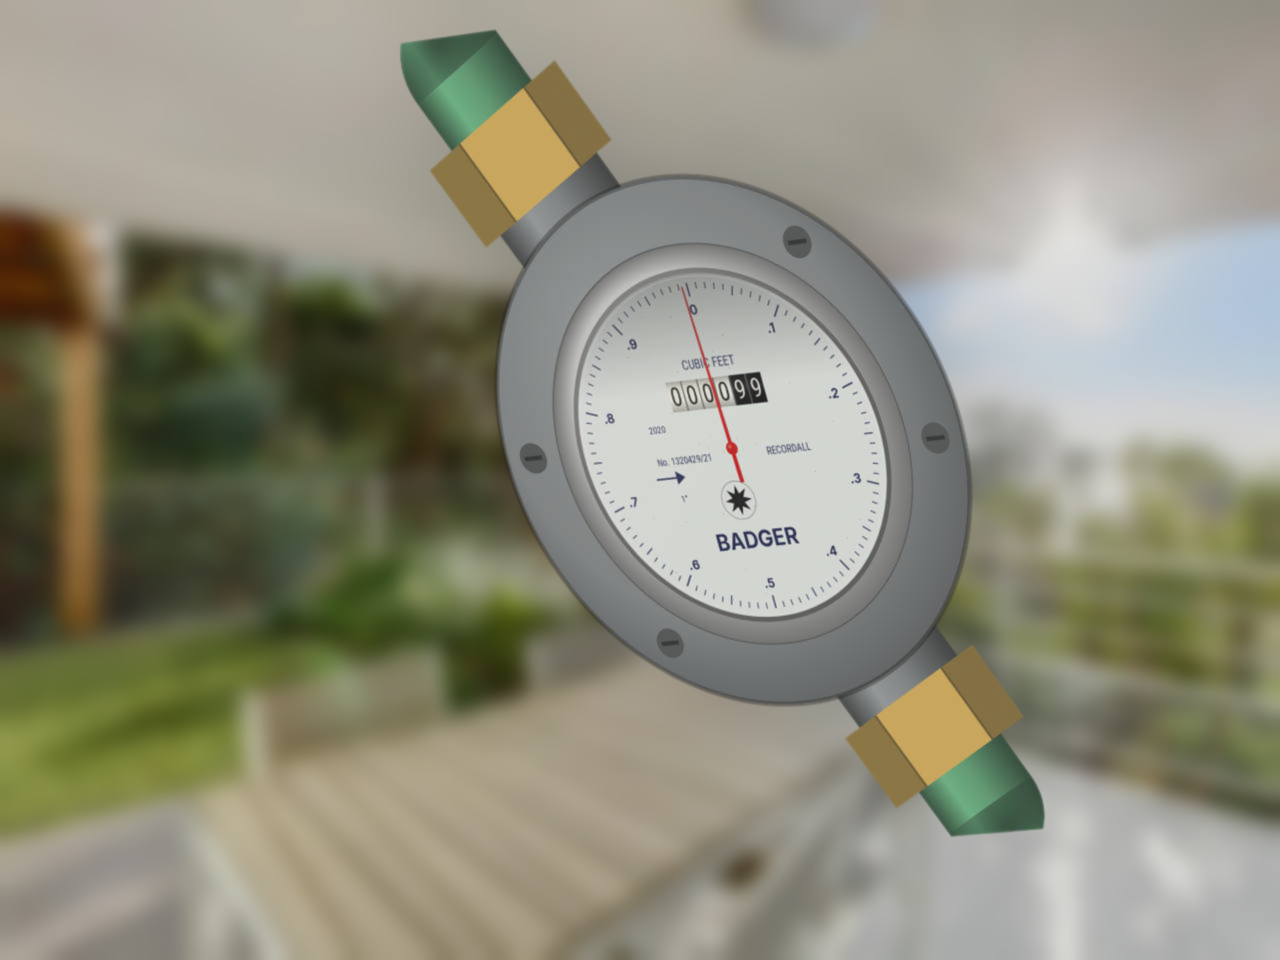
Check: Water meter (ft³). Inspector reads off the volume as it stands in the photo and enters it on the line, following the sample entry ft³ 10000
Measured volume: ft³ 98.99
